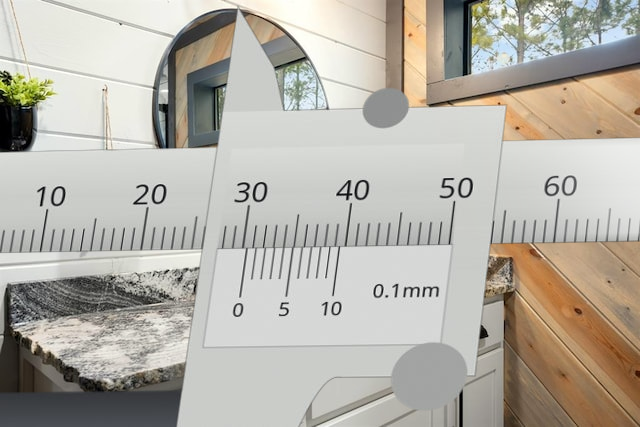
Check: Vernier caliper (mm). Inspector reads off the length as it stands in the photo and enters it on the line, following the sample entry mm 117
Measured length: mm 30.4
